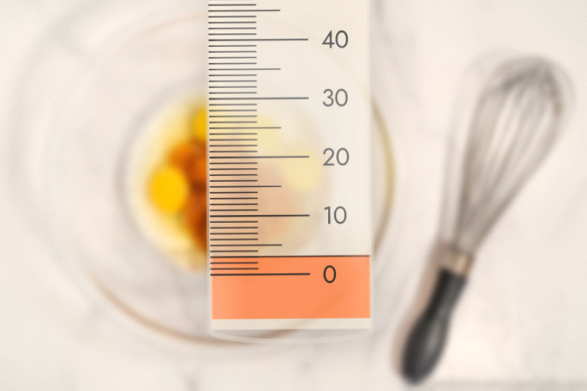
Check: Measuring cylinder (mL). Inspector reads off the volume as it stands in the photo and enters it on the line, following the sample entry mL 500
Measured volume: mL 3
